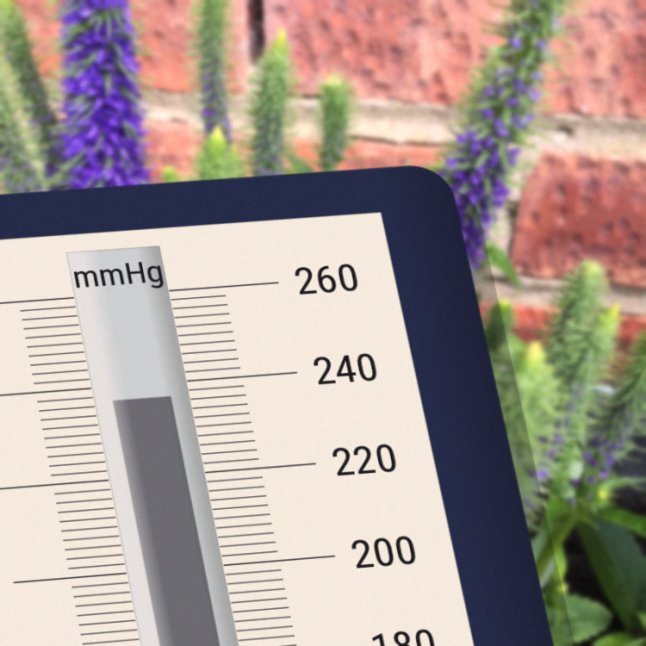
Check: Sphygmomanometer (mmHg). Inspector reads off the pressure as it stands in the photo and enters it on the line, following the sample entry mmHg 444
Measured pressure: mmHg 237
